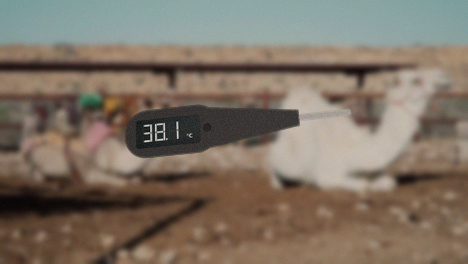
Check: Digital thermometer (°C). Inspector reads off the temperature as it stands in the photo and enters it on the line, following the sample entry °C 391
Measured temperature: °C 38.1
